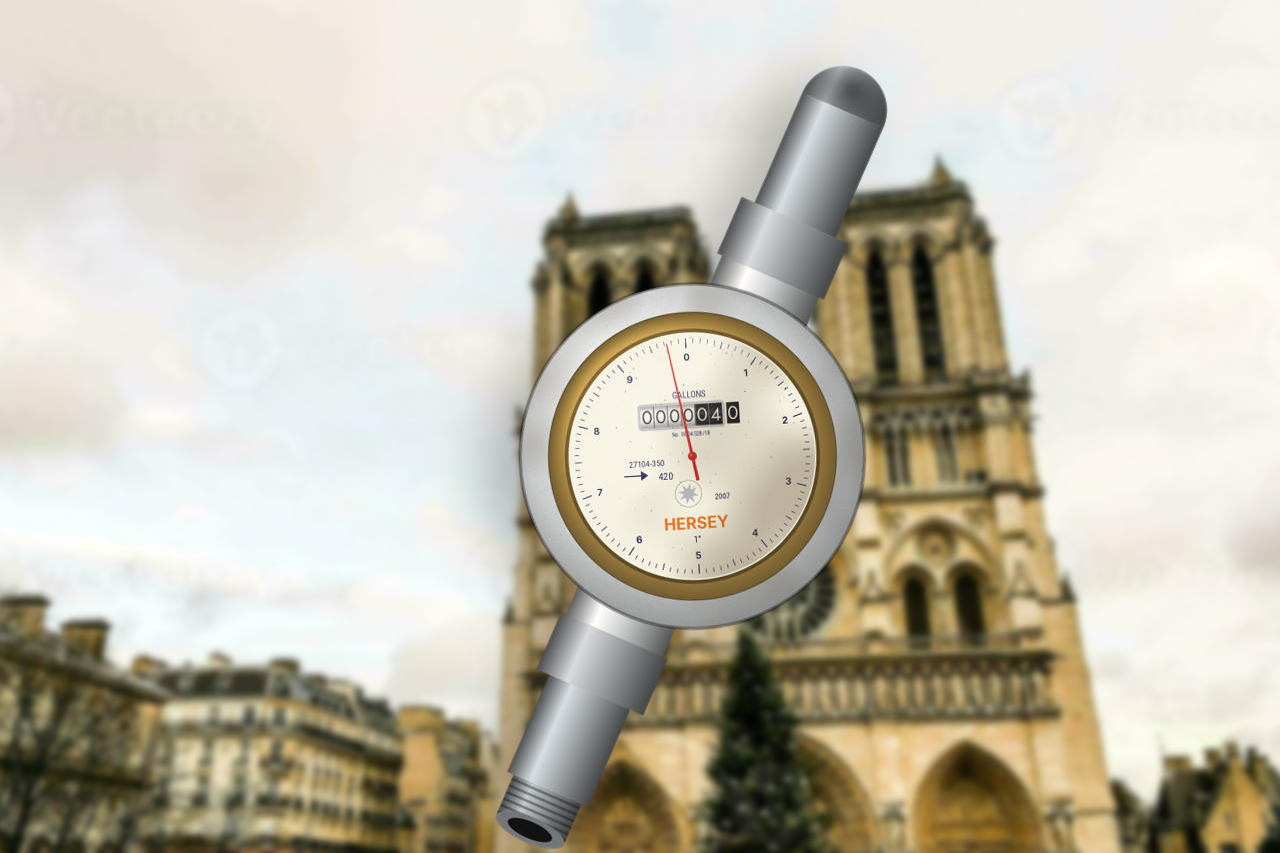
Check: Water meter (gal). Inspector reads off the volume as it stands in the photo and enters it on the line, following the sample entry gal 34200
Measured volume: gal 39.7
